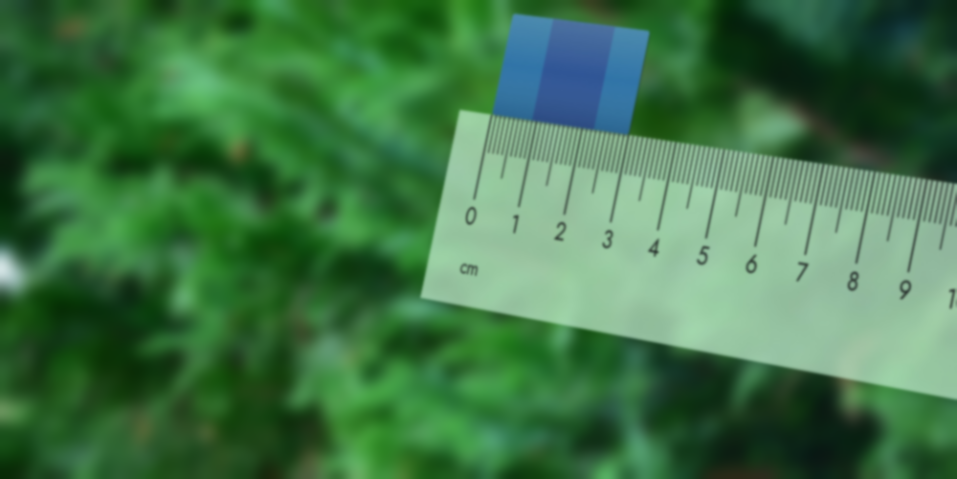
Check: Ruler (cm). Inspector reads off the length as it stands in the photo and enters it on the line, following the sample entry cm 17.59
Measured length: cm 3
